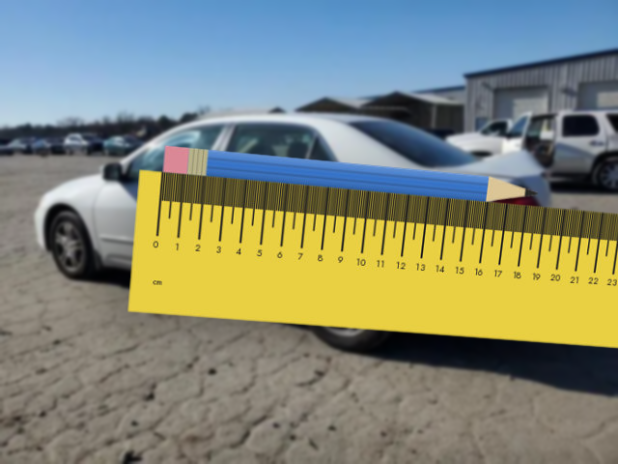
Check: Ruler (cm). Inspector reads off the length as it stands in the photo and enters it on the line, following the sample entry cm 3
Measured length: cm 18.5
